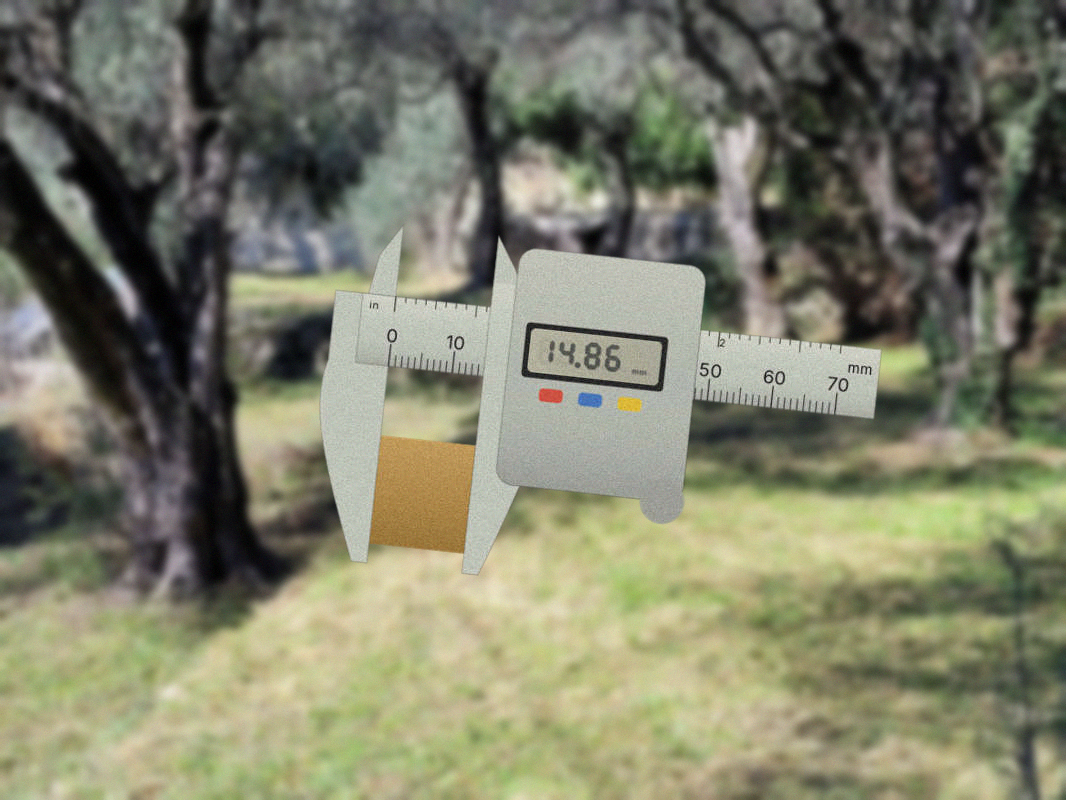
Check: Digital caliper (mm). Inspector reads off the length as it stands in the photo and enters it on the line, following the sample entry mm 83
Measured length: mm 14.86
